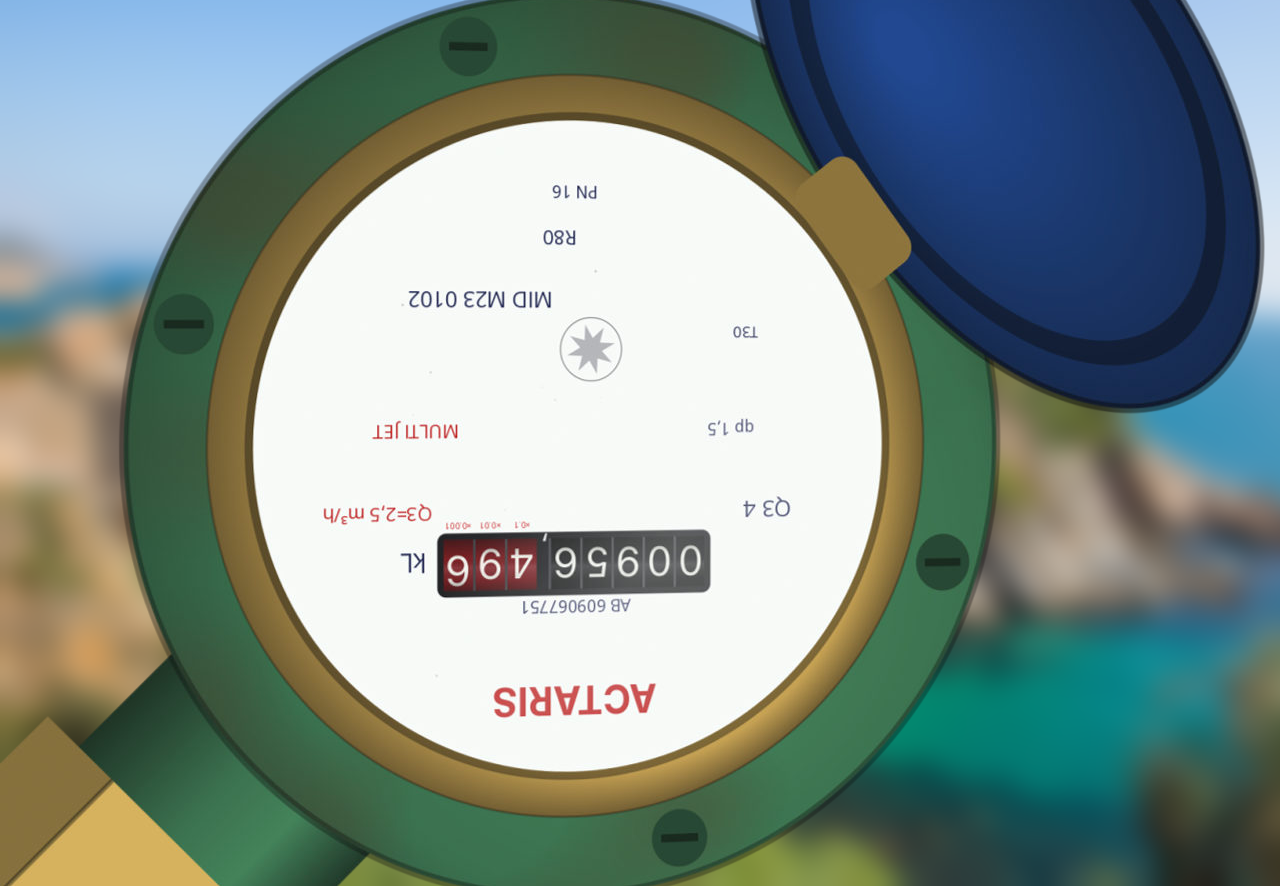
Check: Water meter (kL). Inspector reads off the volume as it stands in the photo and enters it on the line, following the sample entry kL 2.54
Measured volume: kL 956.496
